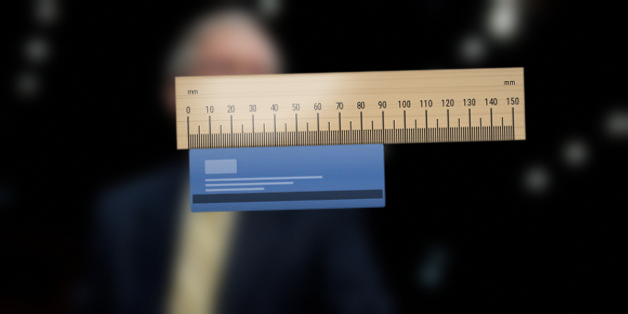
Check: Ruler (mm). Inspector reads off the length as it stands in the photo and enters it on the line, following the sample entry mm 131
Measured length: mm 90
